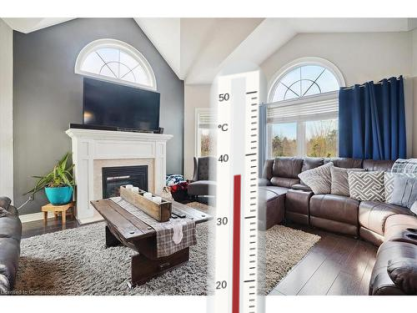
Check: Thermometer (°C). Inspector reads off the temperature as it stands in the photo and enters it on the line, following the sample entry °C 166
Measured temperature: °C 37
